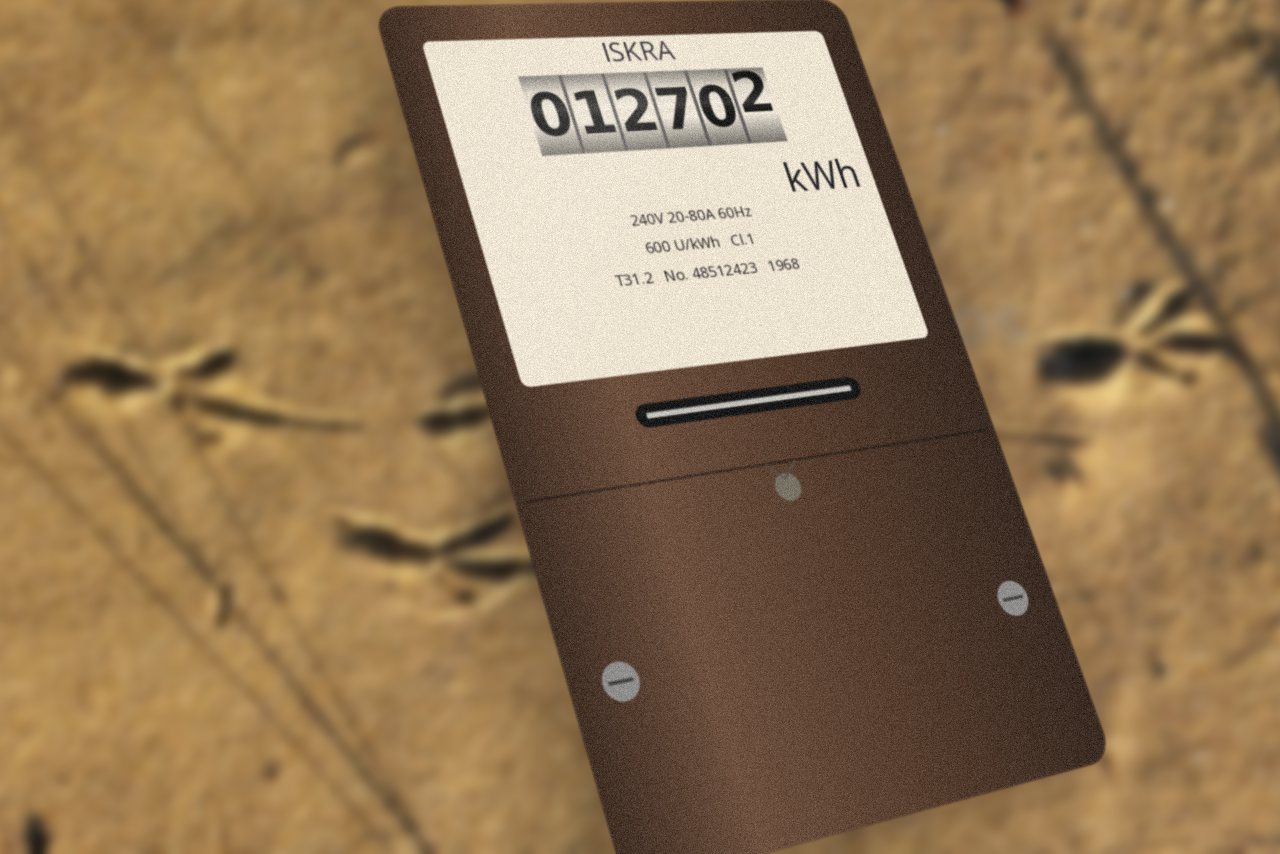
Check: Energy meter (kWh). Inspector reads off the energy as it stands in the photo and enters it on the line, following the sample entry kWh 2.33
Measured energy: kWh 12702
